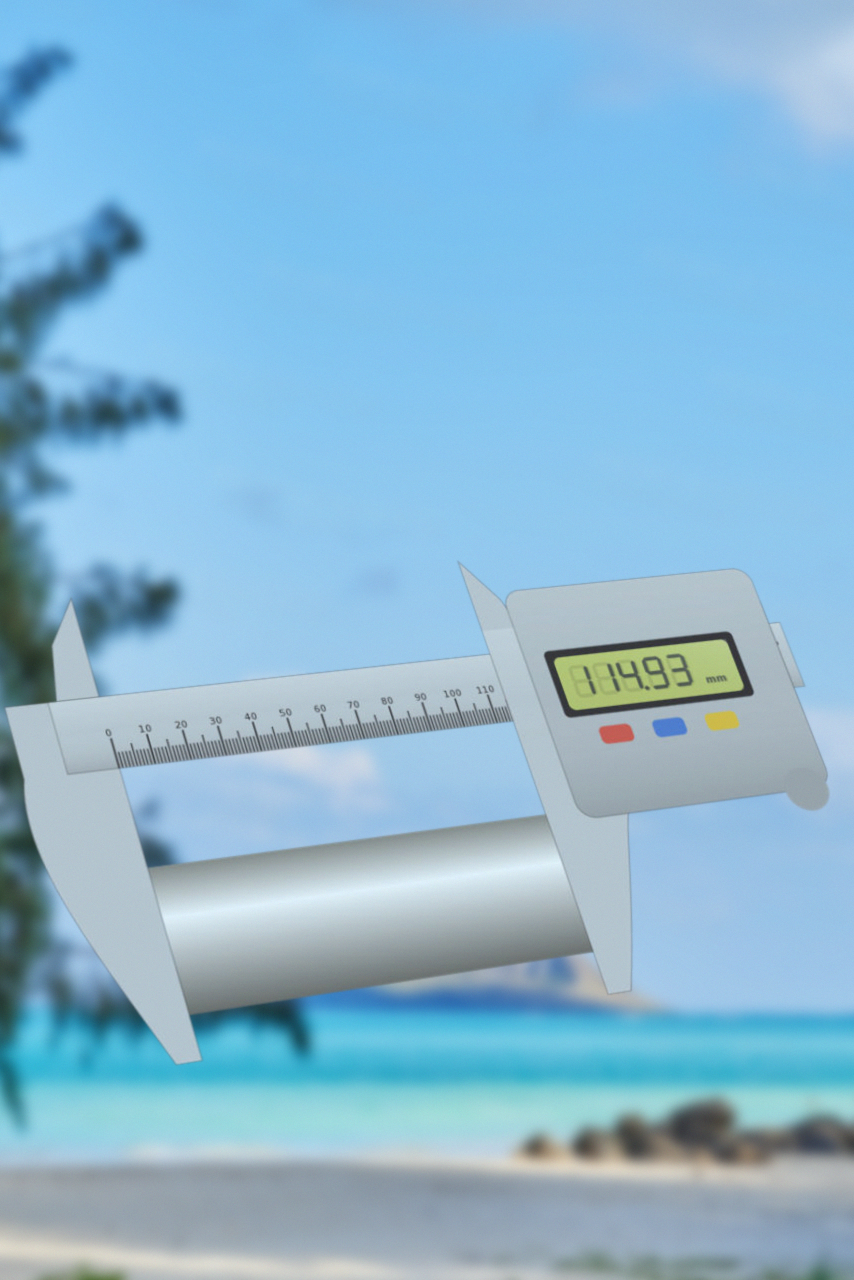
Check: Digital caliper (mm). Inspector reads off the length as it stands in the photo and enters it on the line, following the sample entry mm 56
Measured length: mm 114.93
